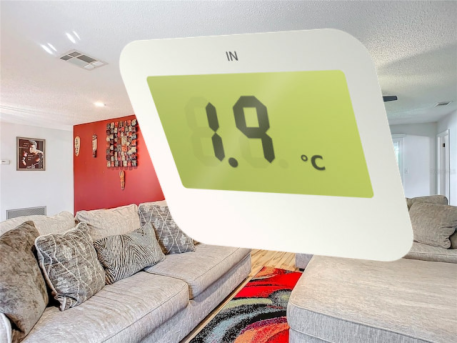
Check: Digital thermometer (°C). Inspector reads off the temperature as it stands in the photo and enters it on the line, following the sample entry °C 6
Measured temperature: °C 1.9
